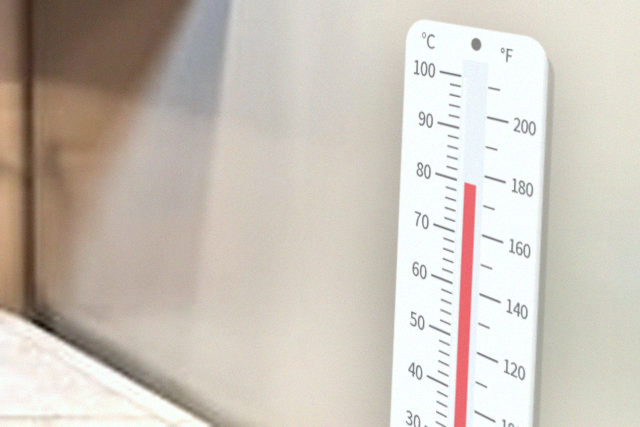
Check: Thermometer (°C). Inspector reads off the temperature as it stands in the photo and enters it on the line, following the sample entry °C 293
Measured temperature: °C 80
